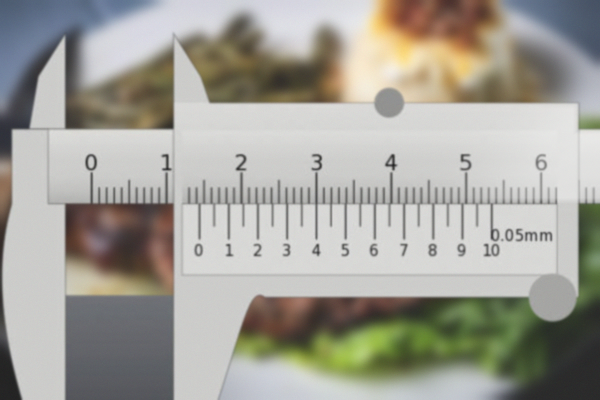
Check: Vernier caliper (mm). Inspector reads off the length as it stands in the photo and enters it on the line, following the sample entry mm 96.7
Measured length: mm 14.4
